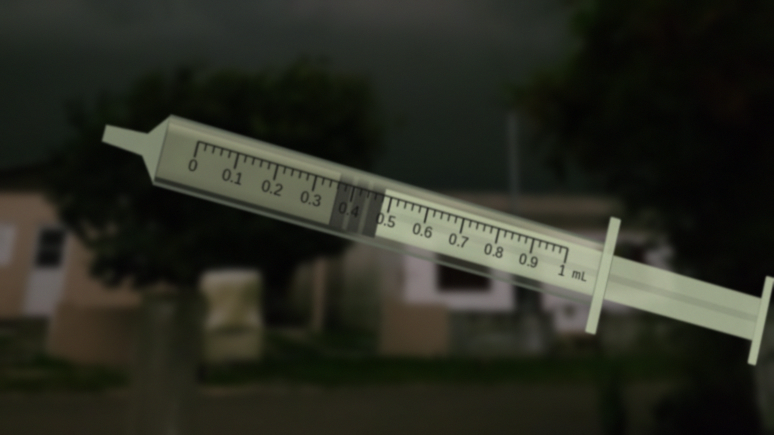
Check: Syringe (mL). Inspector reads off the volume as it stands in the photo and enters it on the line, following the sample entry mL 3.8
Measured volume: mL 0.36
